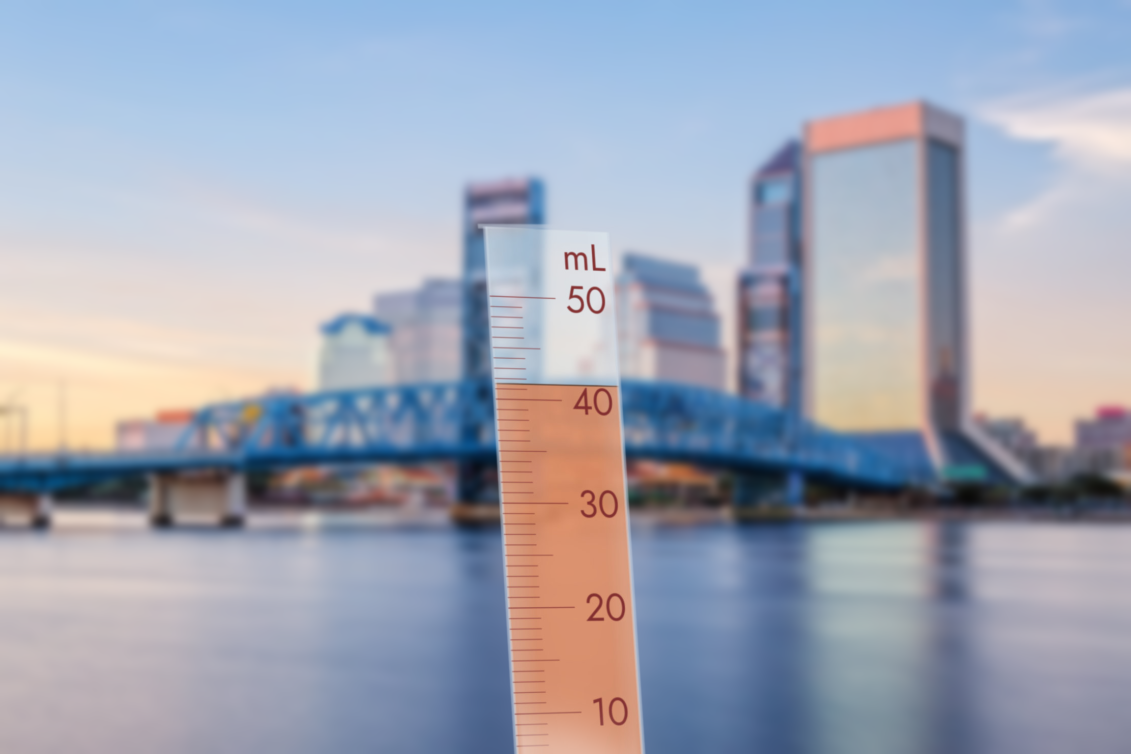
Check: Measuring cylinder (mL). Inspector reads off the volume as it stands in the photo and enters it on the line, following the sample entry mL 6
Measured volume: mL 41.5
